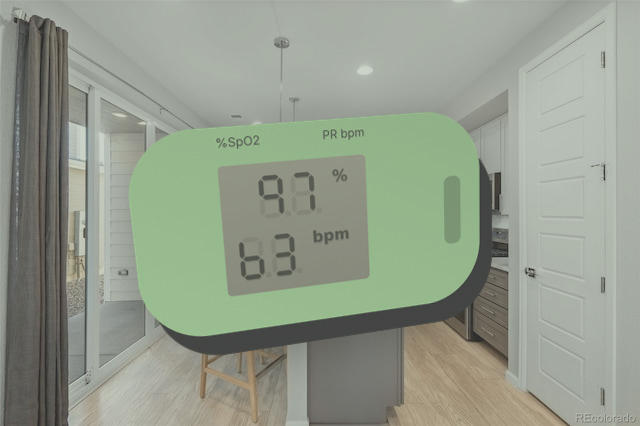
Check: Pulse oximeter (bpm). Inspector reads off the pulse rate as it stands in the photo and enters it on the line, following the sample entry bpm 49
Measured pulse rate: bpm 63
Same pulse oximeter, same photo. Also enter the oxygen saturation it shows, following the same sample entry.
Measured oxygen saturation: % 97
